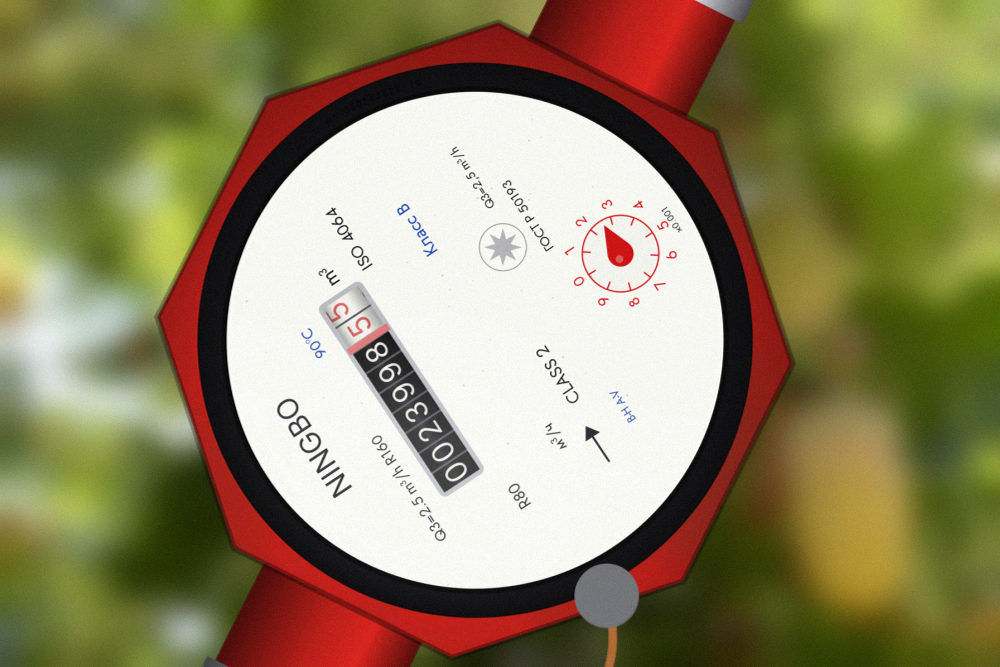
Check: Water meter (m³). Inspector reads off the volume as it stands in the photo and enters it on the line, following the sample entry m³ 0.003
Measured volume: m³ 23998.552
